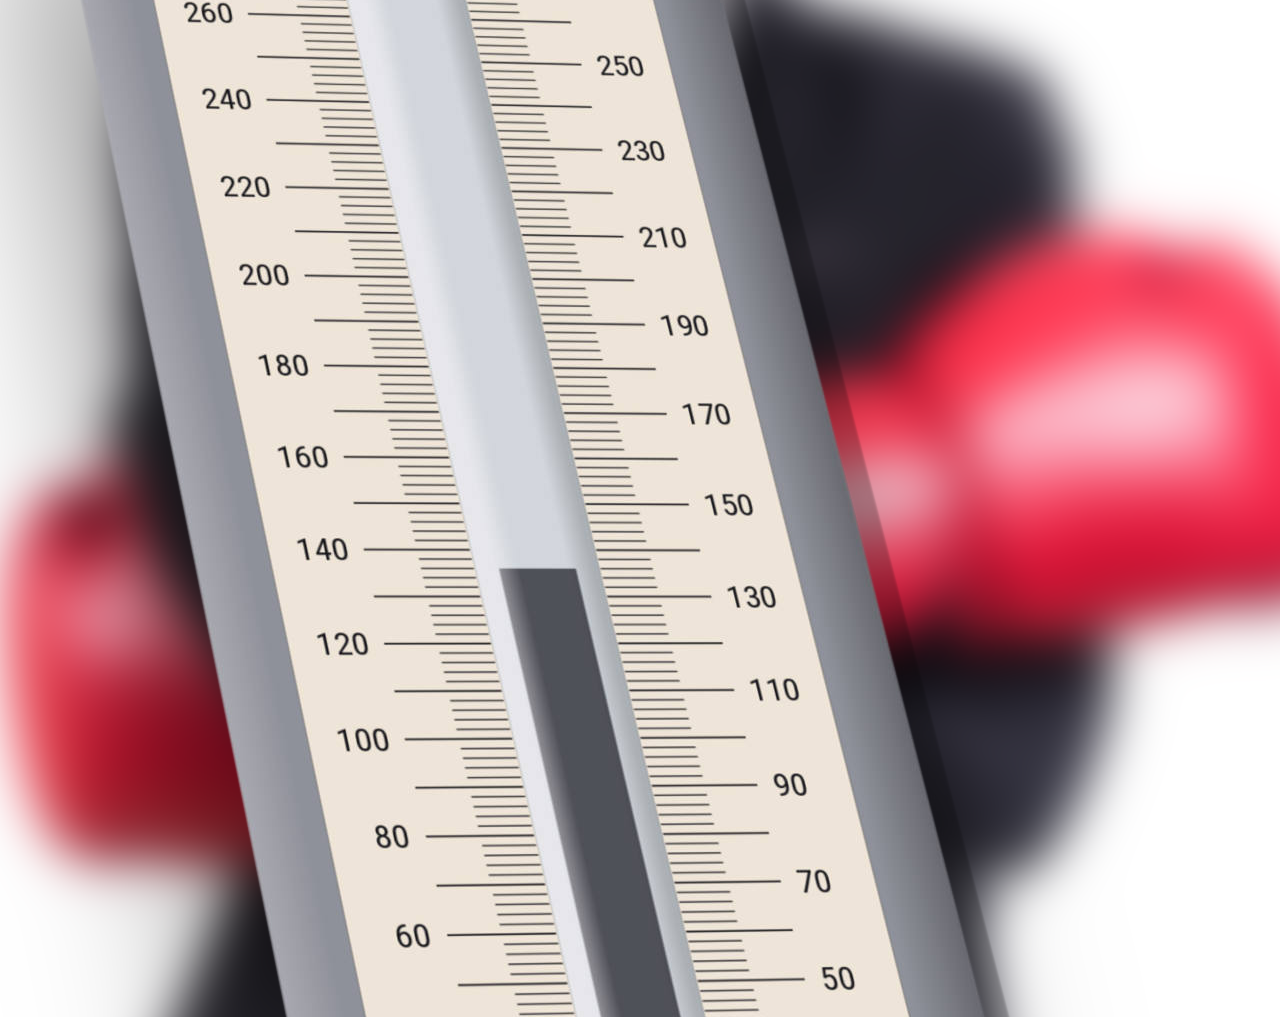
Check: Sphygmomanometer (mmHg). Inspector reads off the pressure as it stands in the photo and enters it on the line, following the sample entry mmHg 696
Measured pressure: mmHg 136
